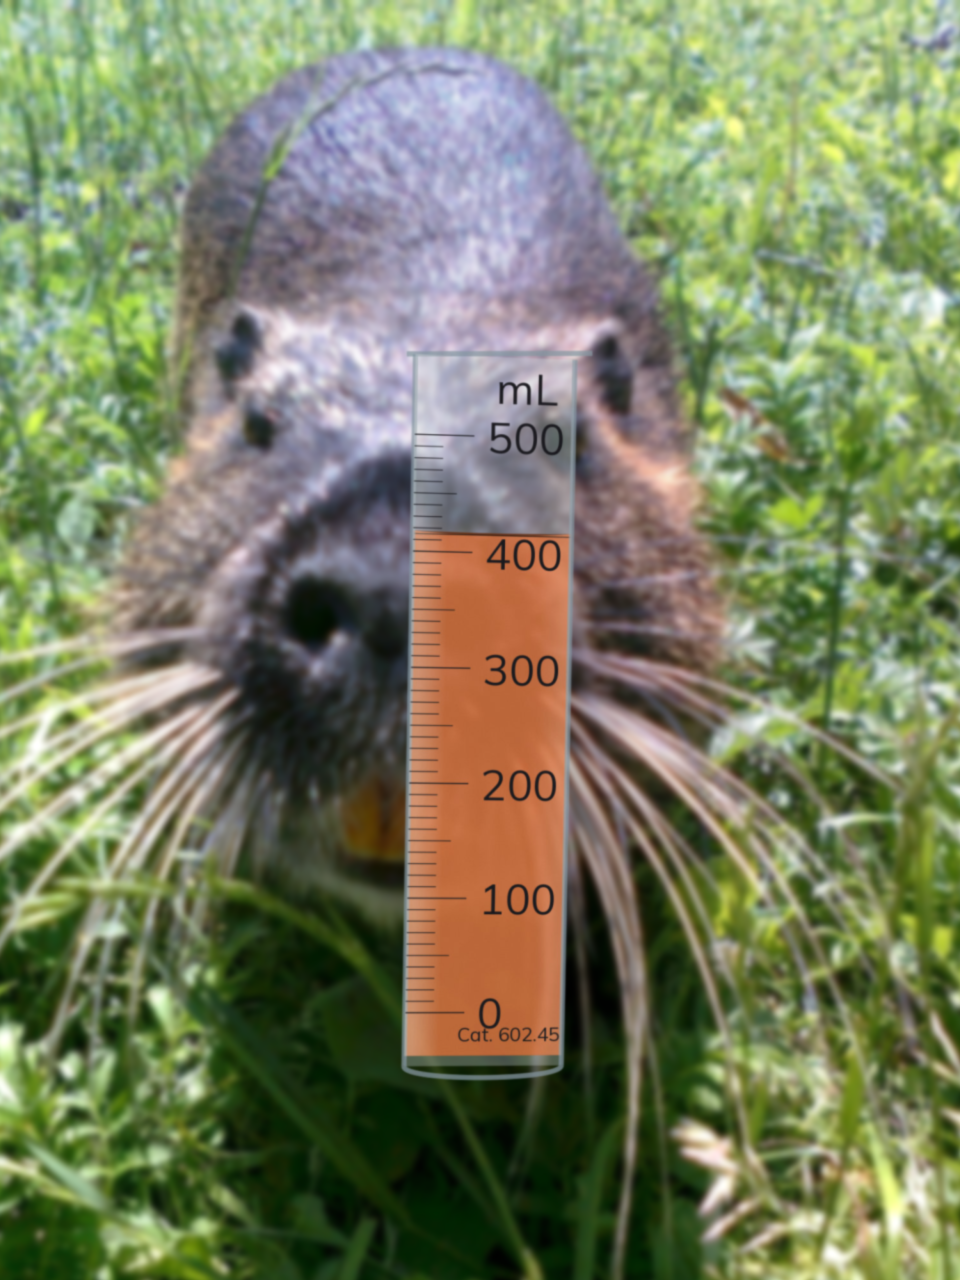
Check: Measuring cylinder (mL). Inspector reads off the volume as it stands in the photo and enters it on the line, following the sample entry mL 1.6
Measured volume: mL 415
